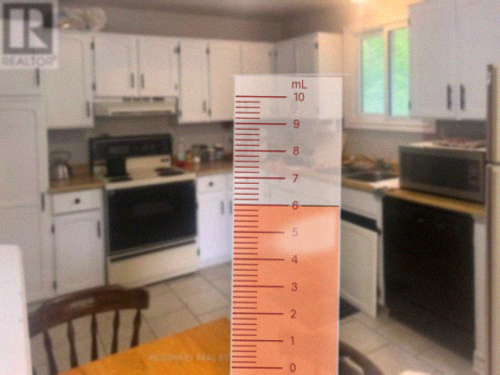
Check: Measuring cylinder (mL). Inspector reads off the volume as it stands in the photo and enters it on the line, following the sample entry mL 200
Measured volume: mL 6
